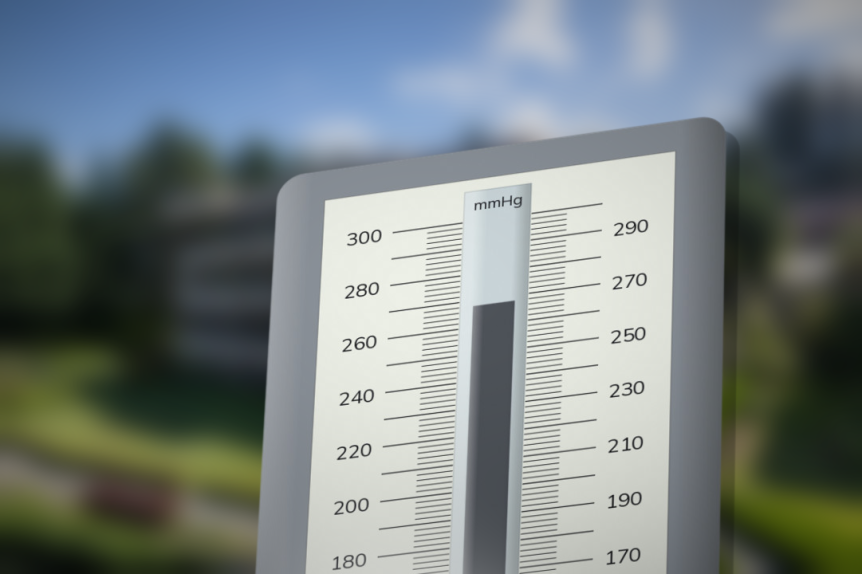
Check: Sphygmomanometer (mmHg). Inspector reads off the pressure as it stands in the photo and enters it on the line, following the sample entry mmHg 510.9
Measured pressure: mmHg 268
